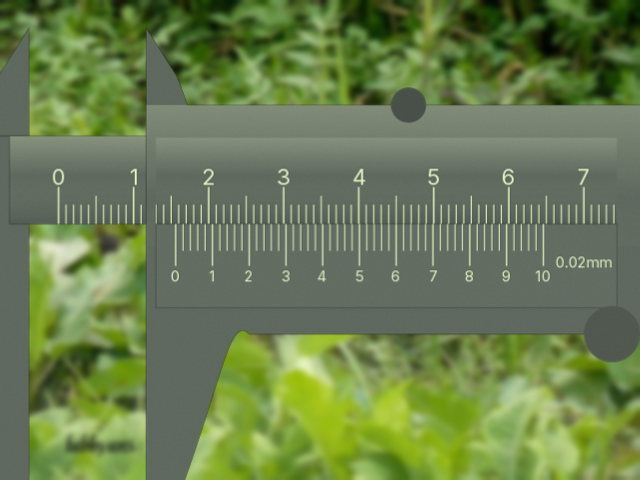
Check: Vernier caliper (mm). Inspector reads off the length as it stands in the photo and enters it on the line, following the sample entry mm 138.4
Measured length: mm 15.6
